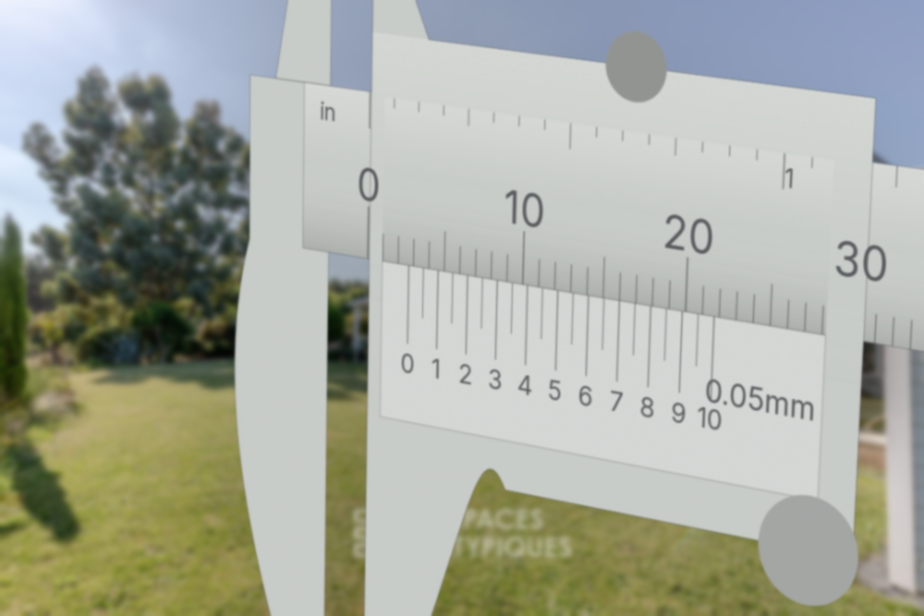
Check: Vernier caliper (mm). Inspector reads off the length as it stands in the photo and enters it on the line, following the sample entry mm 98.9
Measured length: mm 2.7
